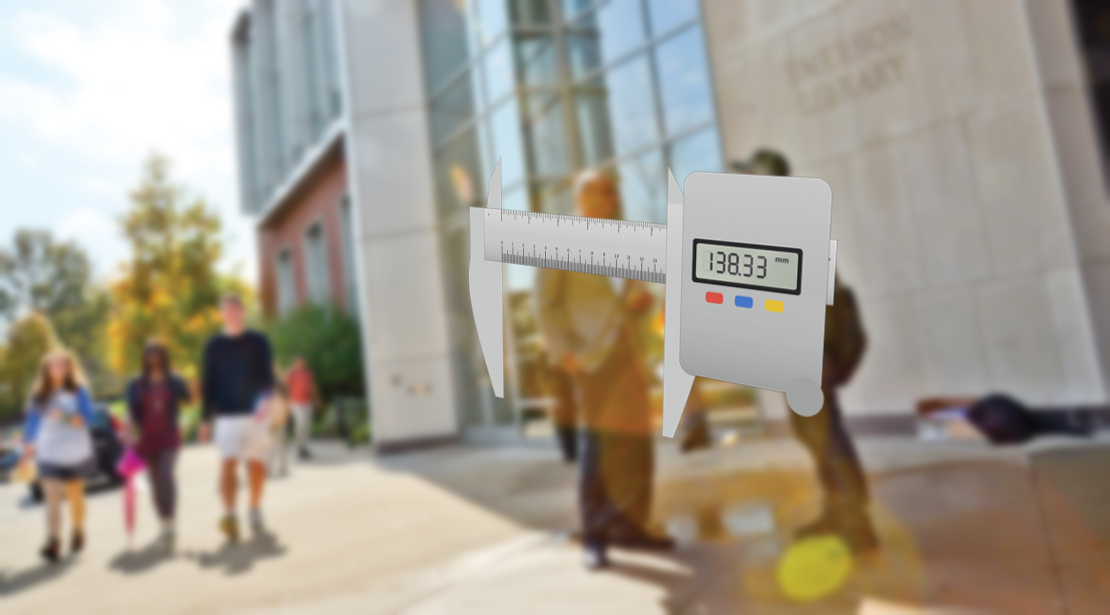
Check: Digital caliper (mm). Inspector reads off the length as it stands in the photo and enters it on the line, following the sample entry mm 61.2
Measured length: mm 138.33
